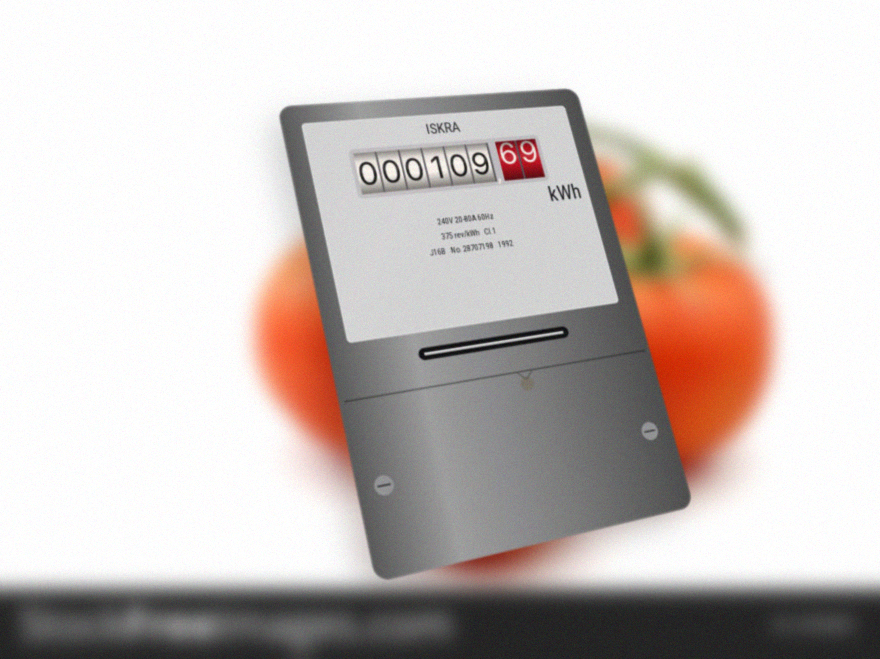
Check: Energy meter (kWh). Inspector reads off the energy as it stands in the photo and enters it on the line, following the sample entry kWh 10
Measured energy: kWh 109.69
